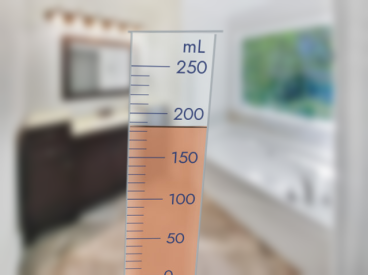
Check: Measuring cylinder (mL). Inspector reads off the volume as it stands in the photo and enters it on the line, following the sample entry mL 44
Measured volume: mL 185
